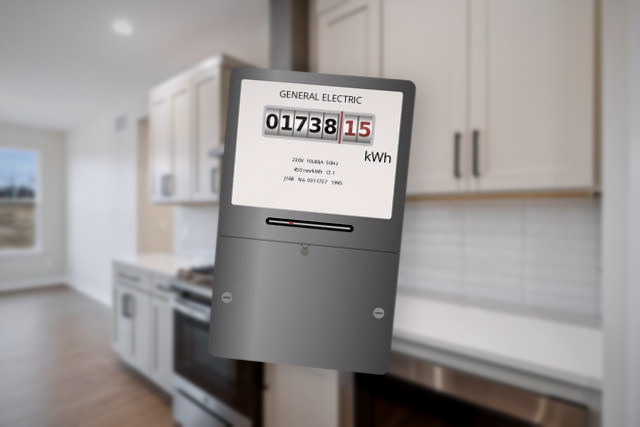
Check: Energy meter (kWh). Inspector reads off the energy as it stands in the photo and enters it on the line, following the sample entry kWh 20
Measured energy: kWh 1738.15
